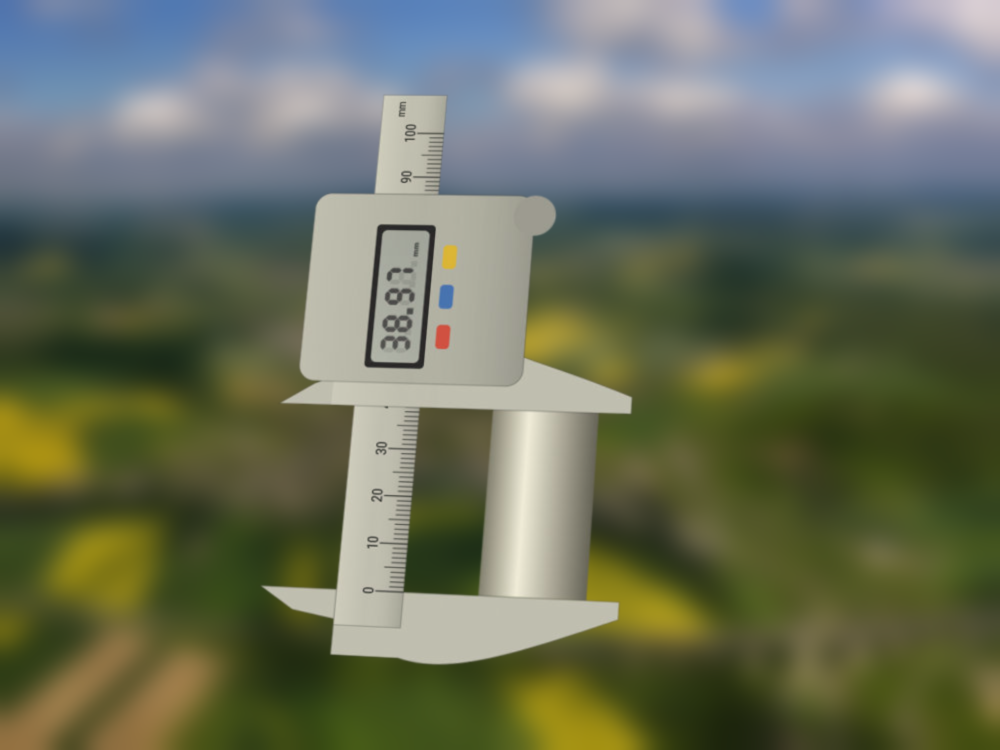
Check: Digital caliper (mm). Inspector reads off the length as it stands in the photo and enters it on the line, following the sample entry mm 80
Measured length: mm 38.97
